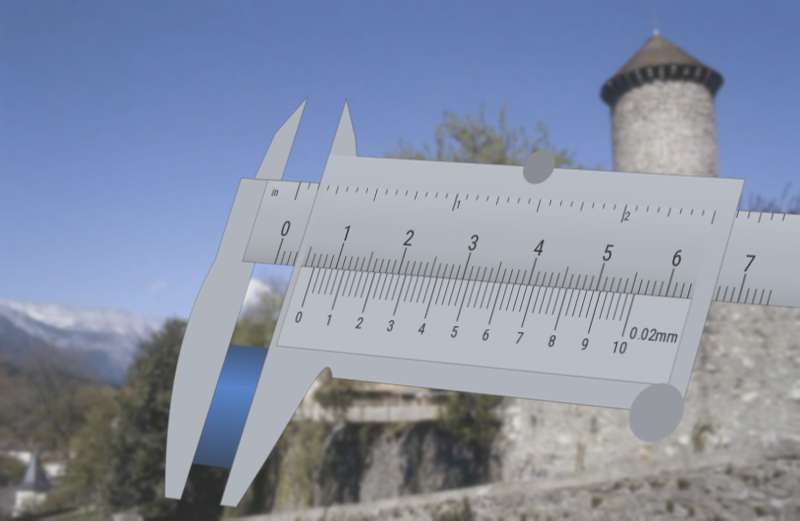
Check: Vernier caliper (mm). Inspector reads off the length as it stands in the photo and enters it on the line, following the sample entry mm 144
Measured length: mm 6.5
